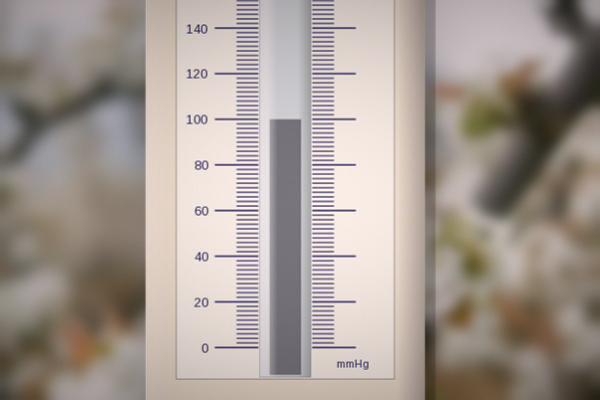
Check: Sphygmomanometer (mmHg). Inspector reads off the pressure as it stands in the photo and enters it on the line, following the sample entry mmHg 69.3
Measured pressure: mmHg 100
